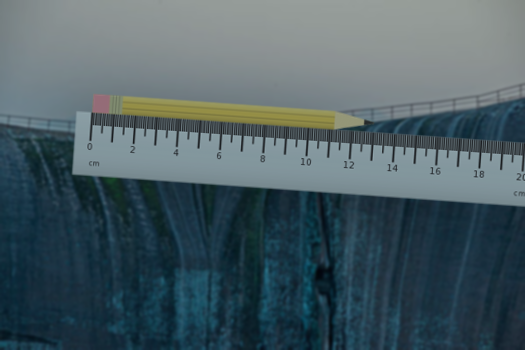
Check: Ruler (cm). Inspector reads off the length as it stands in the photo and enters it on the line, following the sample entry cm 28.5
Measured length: cm 13
